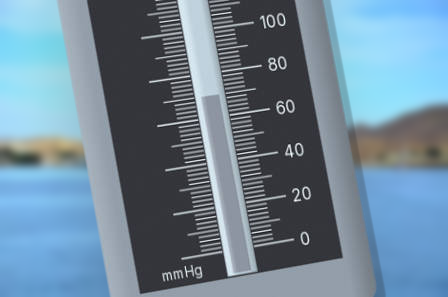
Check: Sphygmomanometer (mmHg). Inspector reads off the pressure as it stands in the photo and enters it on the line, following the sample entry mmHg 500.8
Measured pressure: mmHg 70
